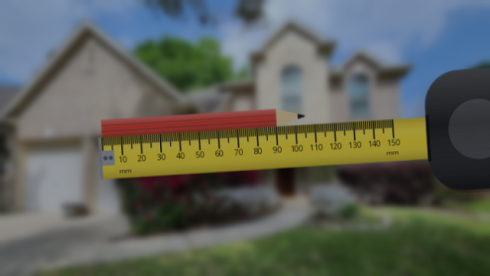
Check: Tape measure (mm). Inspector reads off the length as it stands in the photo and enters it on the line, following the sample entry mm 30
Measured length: mm 105
